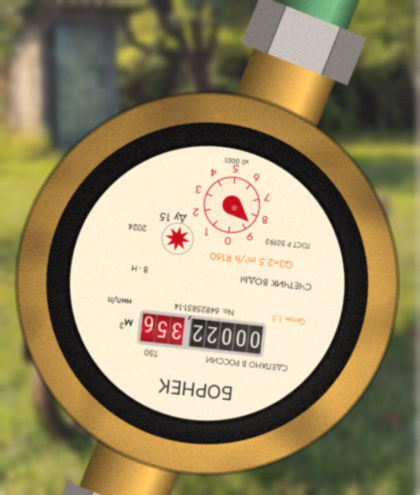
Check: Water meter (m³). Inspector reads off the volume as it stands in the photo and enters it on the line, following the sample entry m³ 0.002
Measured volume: m³ 22.3558
